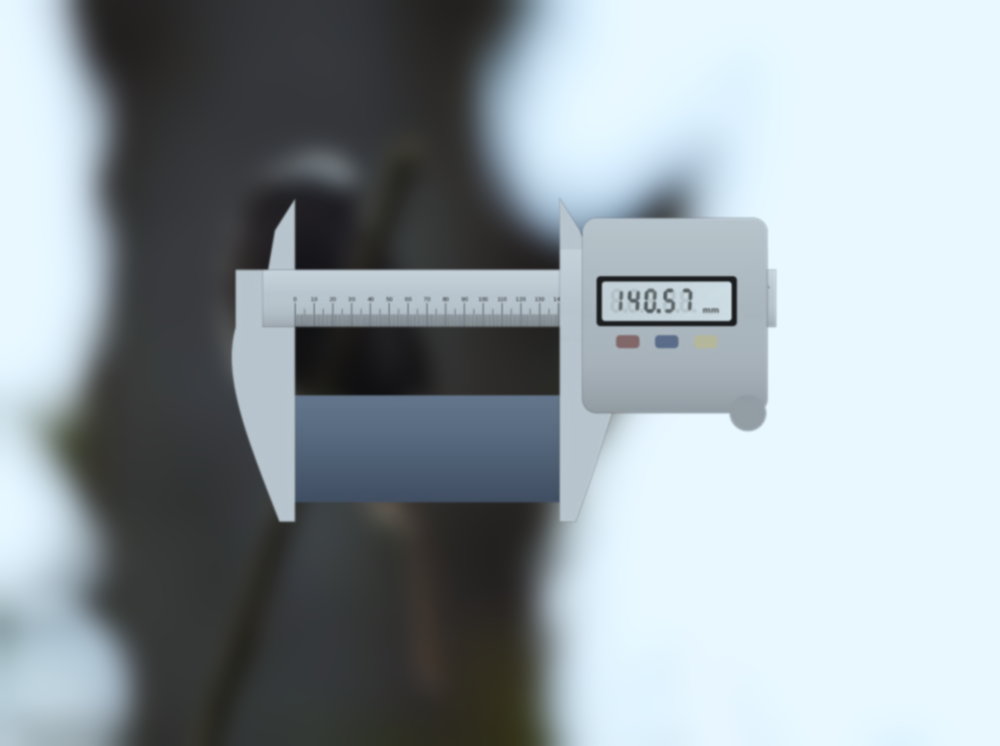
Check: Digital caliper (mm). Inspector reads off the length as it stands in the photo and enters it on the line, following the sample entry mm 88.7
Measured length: mm 140.57
